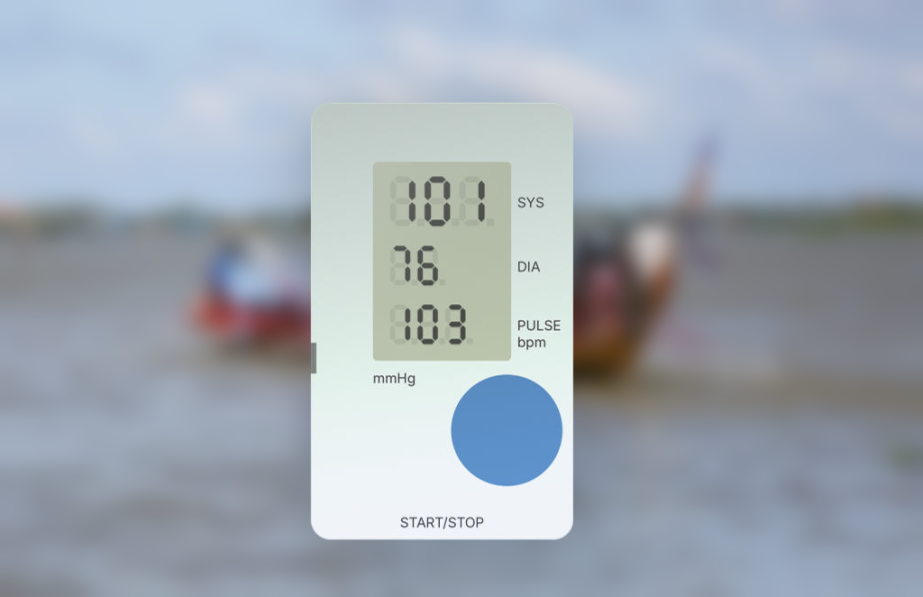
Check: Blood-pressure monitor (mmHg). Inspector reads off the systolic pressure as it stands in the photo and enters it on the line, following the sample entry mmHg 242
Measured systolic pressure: mmHg 101
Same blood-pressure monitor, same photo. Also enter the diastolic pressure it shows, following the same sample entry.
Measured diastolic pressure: mmHg 76
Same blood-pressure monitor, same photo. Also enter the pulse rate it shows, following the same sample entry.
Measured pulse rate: bpm 103
